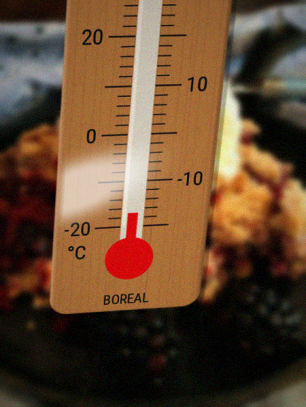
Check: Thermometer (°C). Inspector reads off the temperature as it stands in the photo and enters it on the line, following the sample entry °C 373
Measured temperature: °C -17
